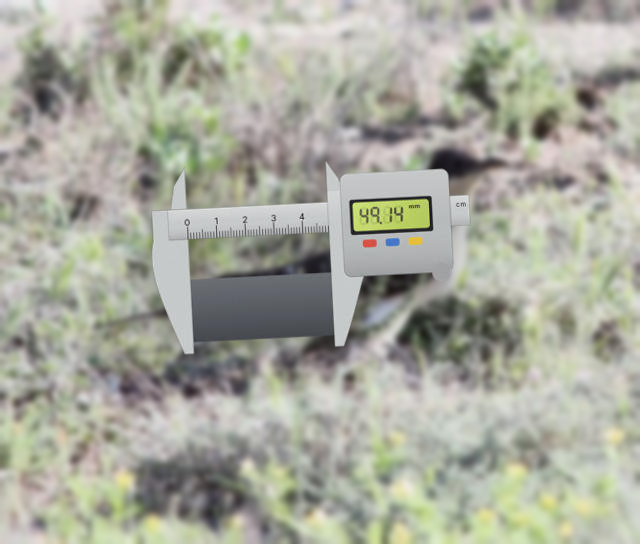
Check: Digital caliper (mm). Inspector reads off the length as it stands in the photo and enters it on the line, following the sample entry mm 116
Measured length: mm 49.14
